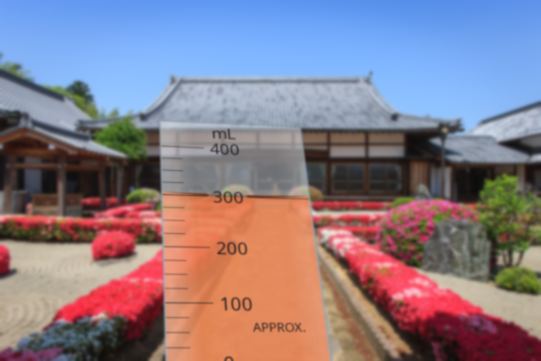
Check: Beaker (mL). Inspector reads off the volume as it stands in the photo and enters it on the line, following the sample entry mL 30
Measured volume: mL 300
